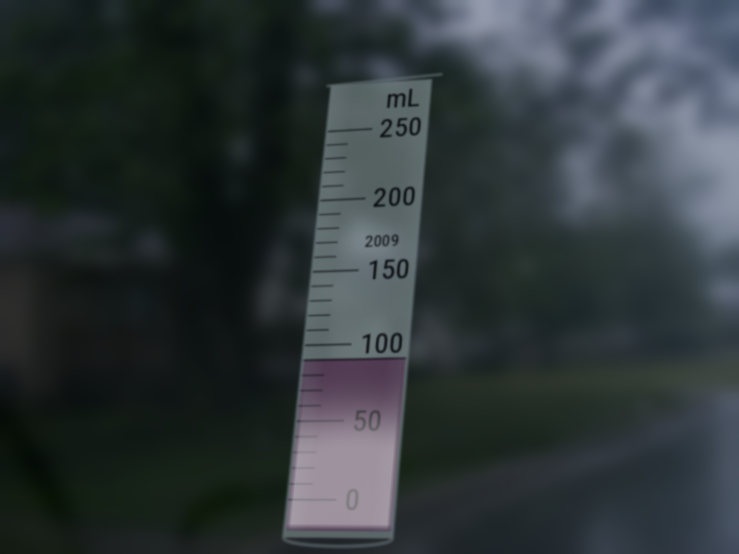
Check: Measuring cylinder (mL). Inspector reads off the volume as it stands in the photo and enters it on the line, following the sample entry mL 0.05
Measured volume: mL 90
